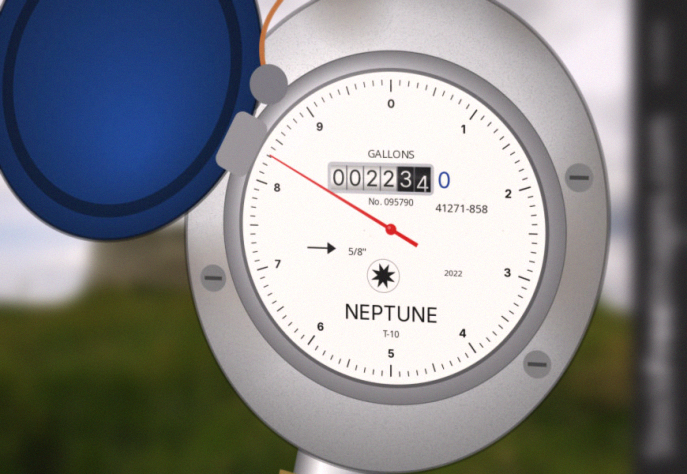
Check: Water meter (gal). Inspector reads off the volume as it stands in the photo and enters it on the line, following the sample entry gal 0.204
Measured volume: gal 22338.3
